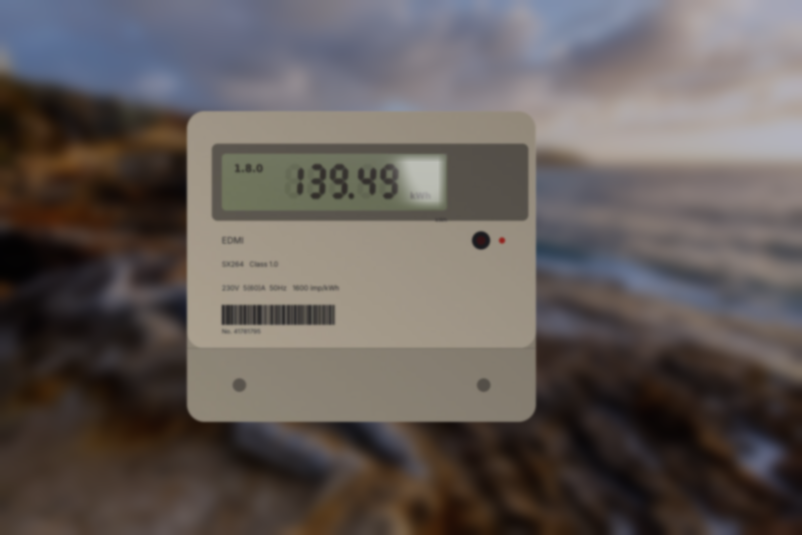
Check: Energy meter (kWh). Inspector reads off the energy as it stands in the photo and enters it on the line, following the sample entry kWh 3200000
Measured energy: kWh 139.49
